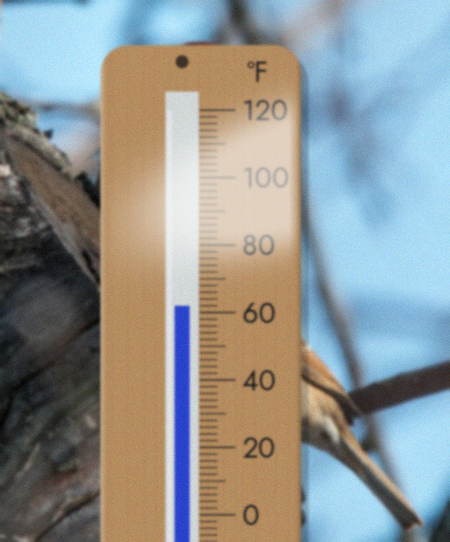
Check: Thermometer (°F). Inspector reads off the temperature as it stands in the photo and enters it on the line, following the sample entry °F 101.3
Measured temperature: °F 62
